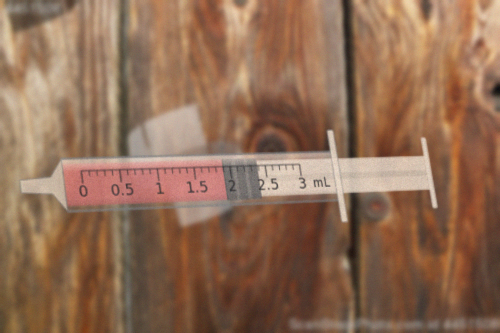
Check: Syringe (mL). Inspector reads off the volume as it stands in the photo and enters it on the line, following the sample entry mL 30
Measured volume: mL 1.9
